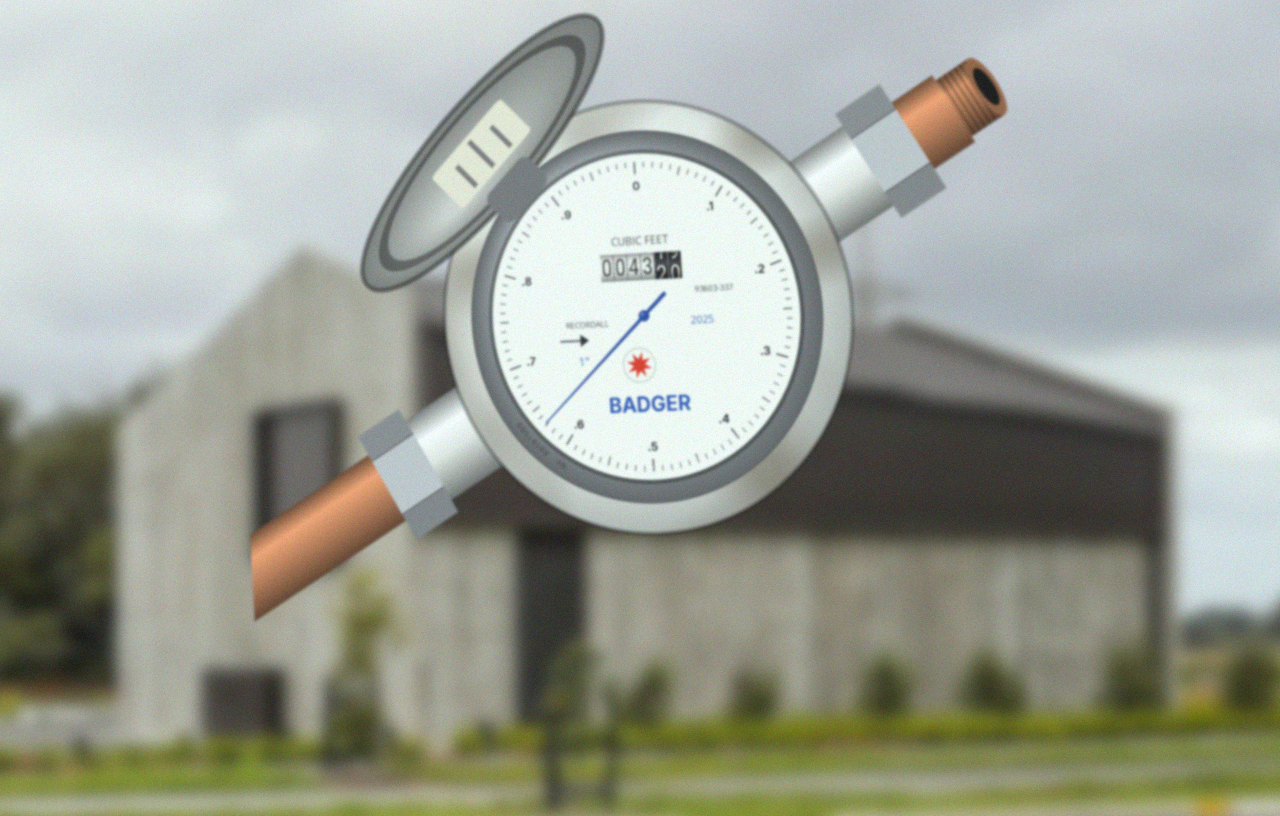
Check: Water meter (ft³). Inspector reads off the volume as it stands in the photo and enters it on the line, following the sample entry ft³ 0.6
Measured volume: ft³ 4319.63
